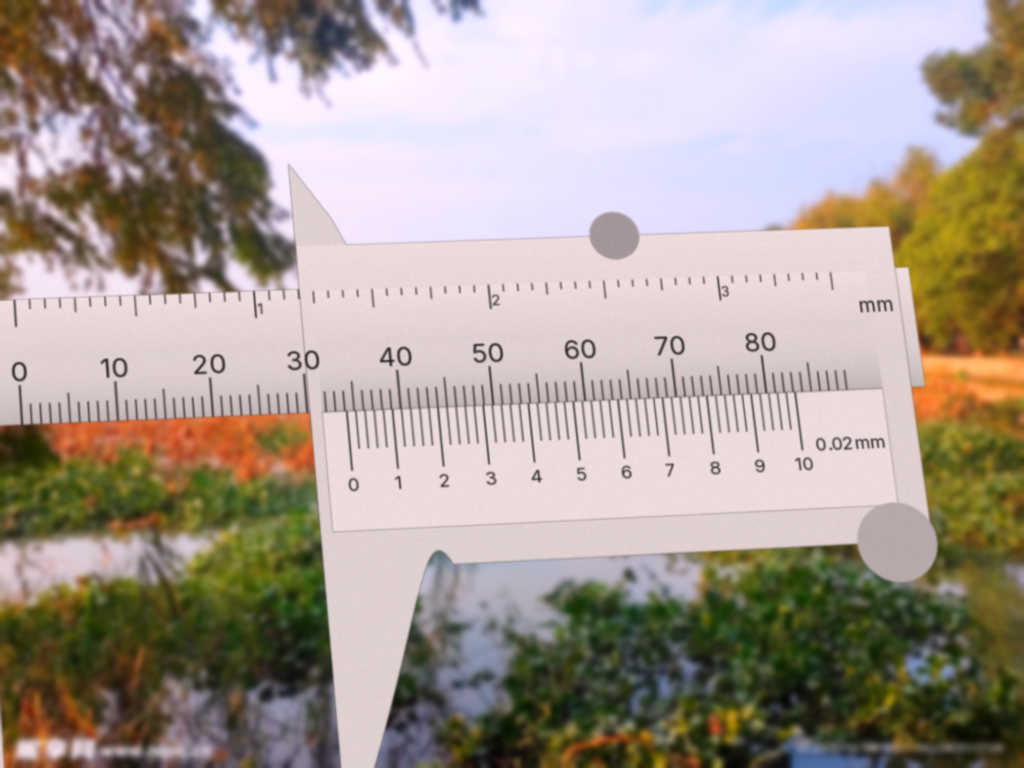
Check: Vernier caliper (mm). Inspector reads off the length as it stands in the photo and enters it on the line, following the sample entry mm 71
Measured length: mm 34.2
